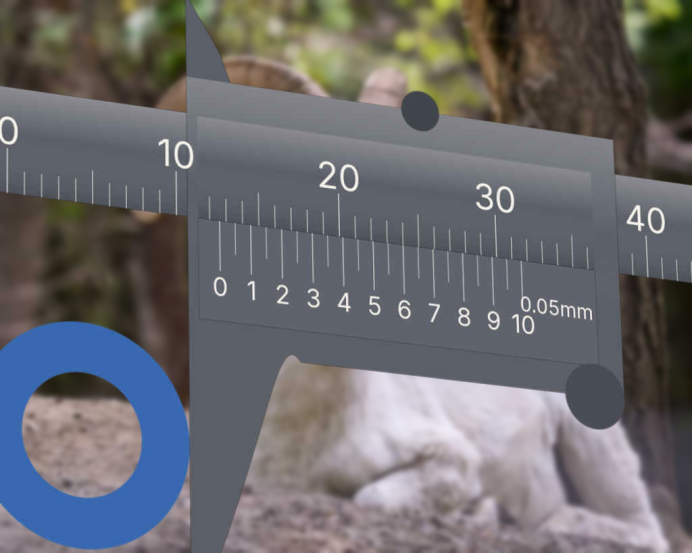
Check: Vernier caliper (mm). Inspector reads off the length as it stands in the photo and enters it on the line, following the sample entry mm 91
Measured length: mm 12.6
